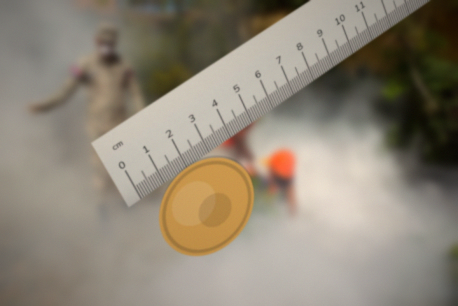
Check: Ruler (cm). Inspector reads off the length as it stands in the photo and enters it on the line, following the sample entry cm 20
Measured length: cm 4
